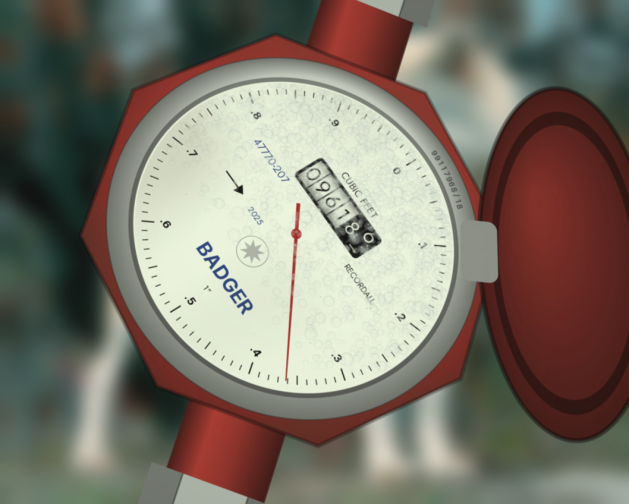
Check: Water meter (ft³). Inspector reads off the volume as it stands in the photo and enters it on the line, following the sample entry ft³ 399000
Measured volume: ft³ 96186.36
